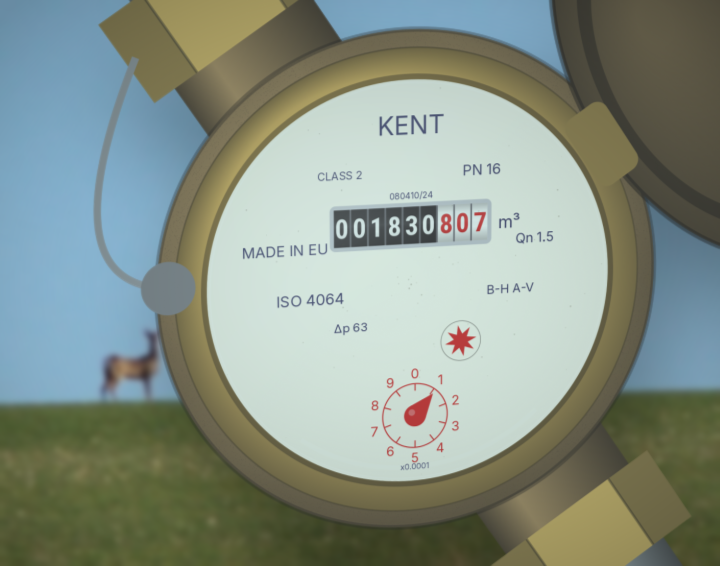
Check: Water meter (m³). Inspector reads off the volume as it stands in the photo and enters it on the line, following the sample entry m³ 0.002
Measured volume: m³ 1830.8071
